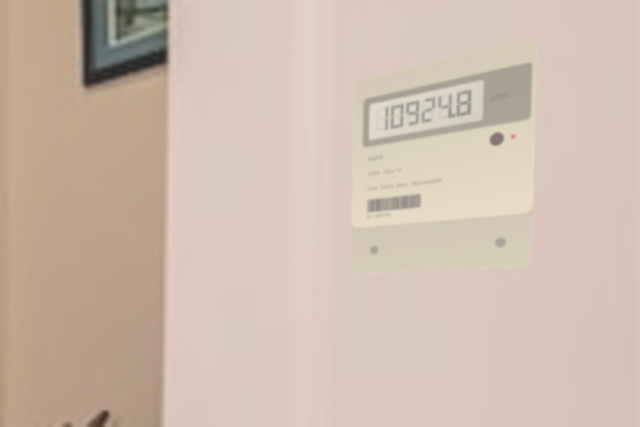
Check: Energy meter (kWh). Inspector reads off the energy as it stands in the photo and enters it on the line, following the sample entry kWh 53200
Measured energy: kWh 10924.8
